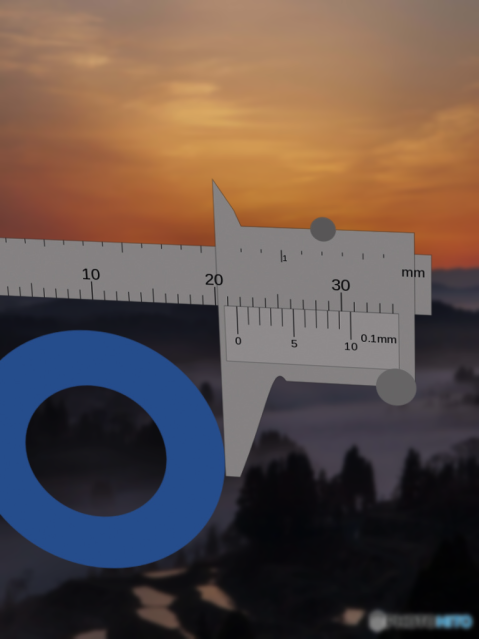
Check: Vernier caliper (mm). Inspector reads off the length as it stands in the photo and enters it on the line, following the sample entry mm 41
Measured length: mm 21.7
